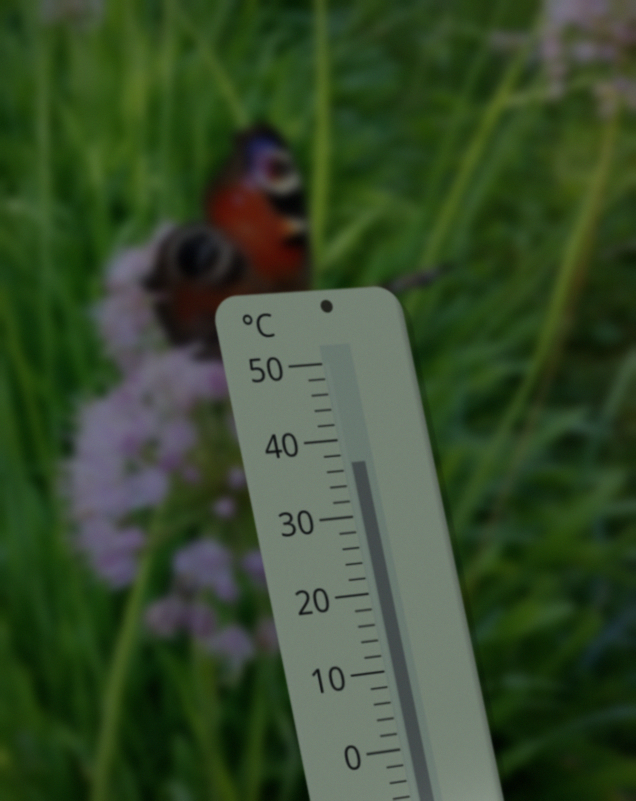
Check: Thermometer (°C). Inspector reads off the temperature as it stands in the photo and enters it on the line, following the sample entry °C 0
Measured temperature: °C 37
